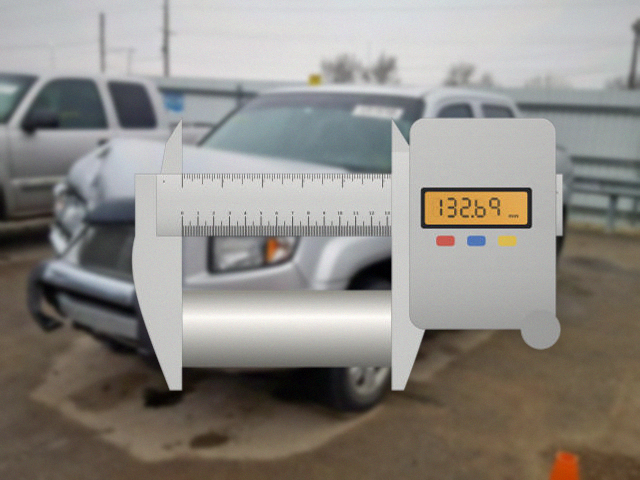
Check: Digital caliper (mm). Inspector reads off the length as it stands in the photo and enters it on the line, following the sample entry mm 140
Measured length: mm 132.69
